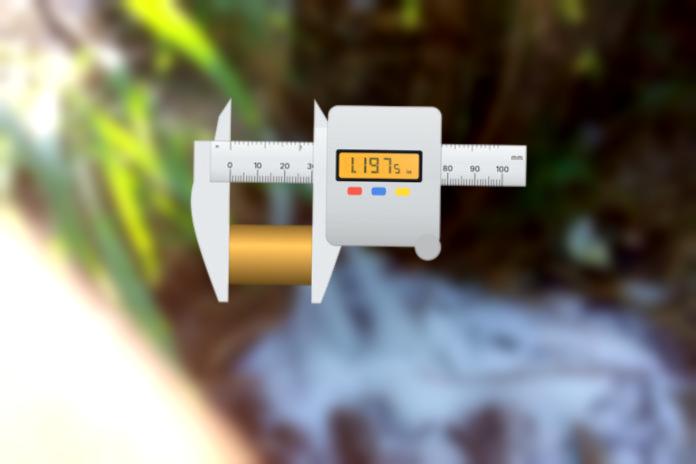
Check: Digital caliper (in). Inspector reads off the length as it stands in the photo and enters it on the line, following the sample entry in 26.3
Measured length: in 1.1975
